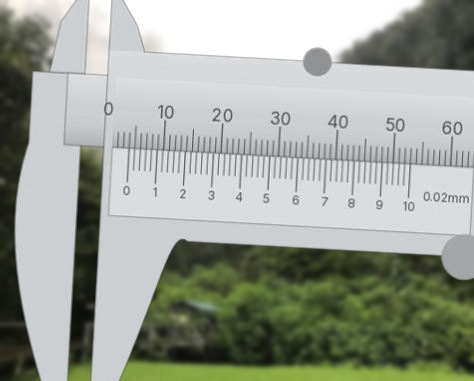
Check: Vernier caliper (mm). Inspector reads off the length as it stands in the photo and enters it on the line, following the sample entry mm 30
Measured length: mm 4.0
